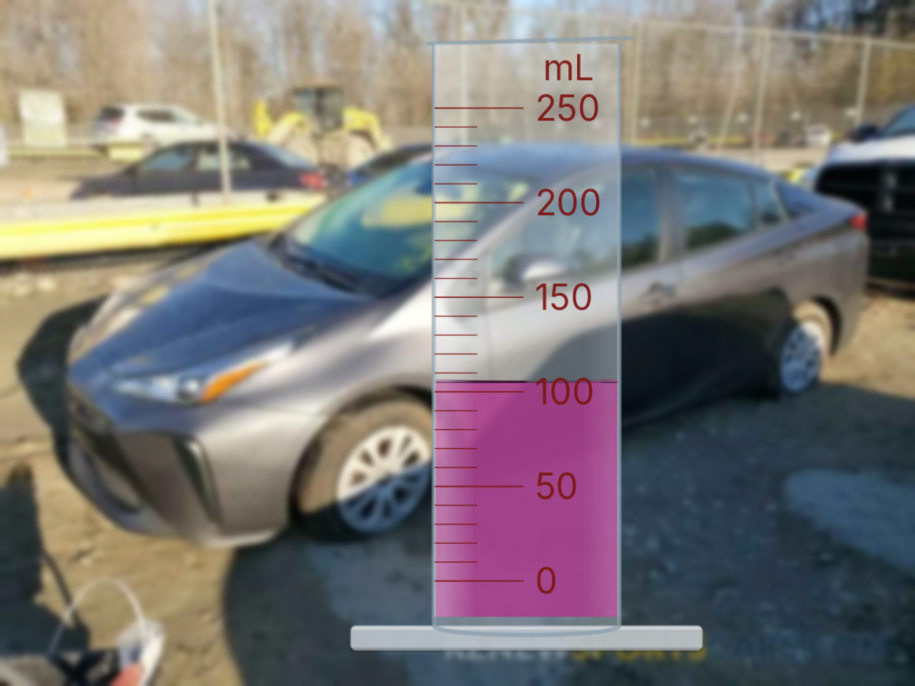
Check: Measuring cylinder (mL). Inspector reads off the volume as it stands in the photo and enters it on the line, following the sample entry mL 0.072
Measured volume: mL 105
